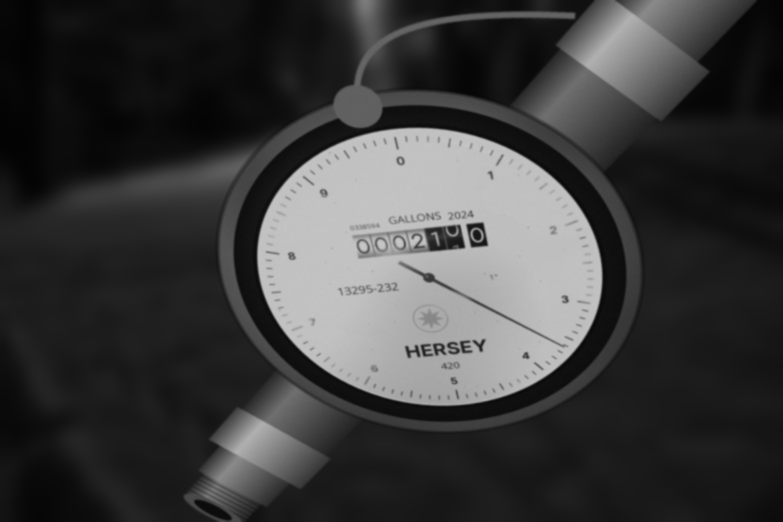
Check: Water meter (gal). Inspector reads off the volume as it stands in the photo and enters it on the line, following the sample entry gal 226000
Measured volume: gal 2103.6
